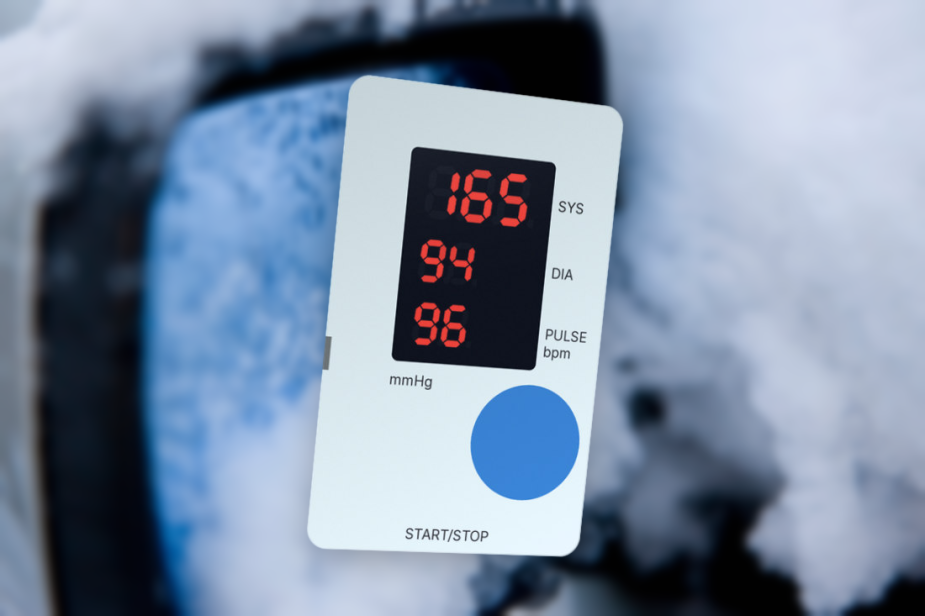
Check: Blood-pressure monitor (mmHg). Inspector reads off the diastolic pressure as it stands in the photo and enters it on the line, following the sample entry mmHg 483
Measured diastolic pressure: mmHg 94
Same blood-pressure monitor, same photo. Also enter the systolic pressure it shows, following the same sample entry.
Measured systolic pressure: mmHg 165
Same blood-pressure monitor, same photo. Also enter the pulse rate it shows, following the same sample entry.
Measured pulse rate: bpm 96
